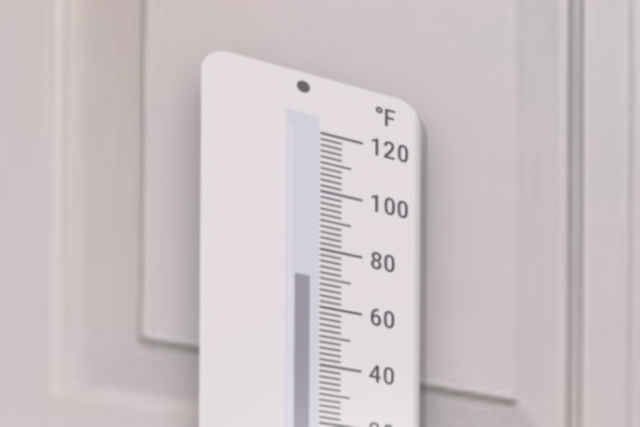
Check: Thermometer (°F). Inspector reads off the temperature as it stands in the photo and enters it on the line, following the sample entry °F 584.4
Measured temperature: °F 70
